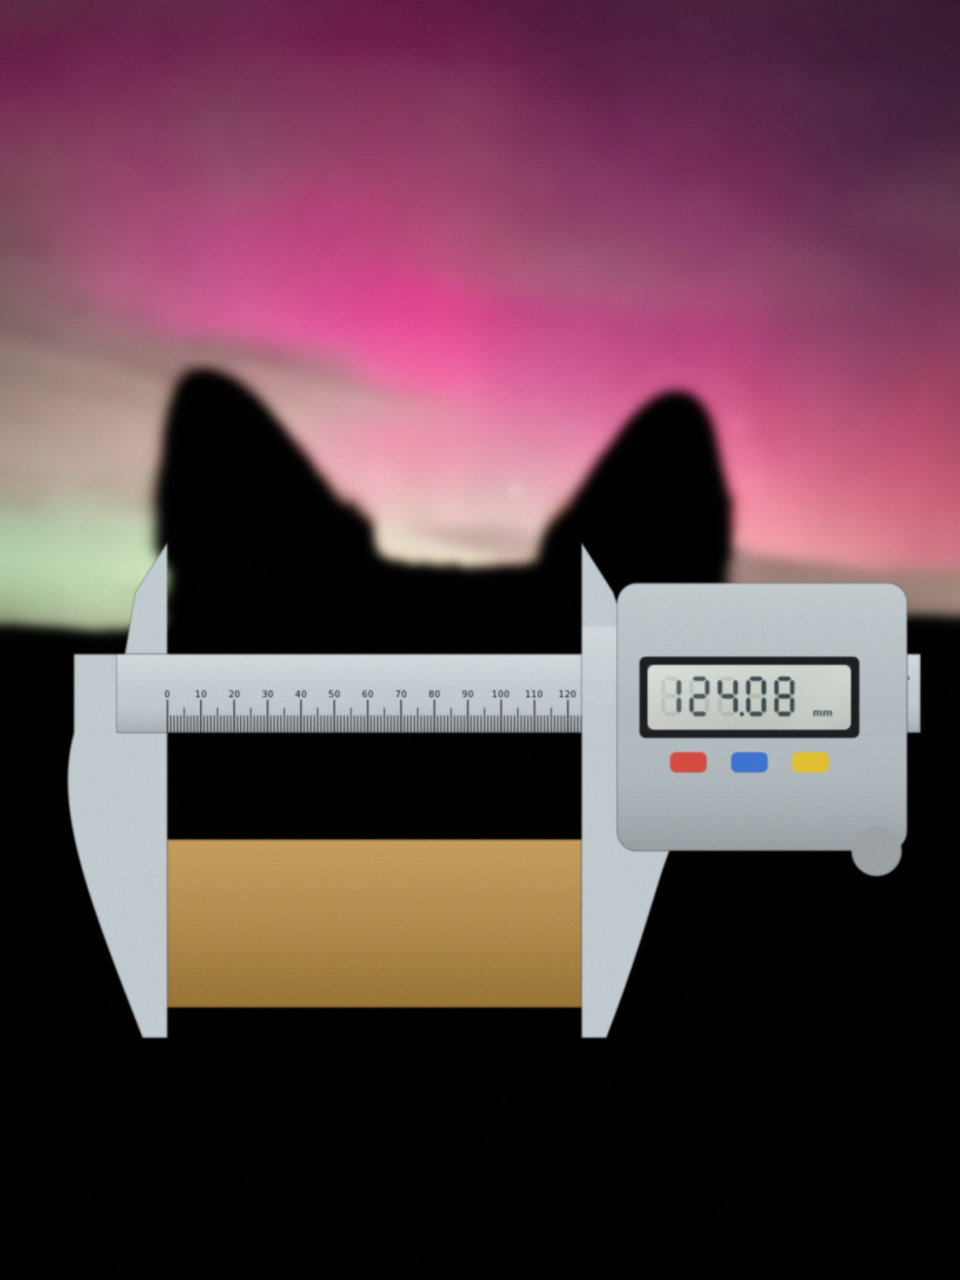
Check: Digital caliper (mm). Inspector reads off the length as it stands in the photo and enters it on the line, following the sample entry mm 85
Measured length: mm 124.08
